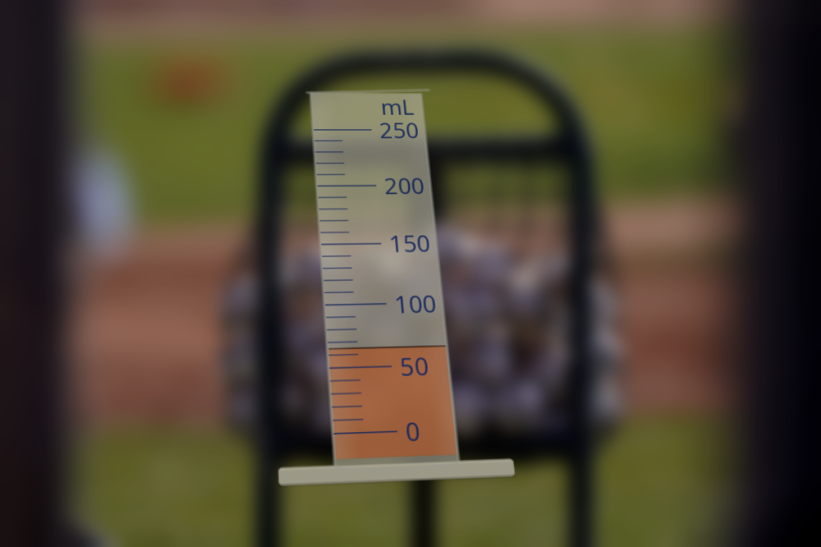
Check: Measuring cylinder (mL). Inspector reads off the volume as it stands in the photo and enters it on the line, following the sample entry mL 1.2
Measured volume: mL 65
